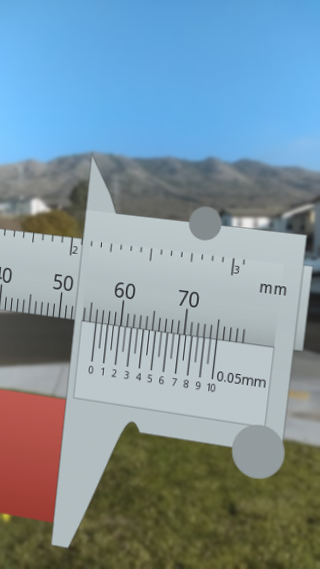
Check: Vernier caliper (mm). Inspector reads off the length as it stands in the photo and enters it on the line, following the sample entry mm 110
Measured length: mm 56.0
